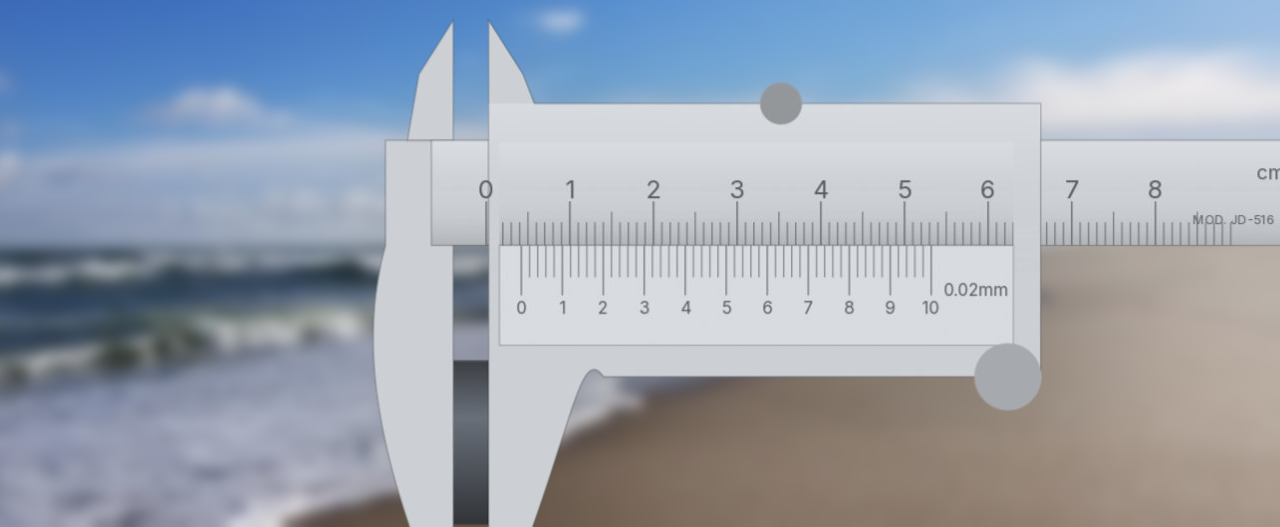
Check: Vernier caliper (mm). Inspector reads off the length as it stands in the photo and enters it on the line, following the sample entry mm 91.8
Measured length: mm 4.2
